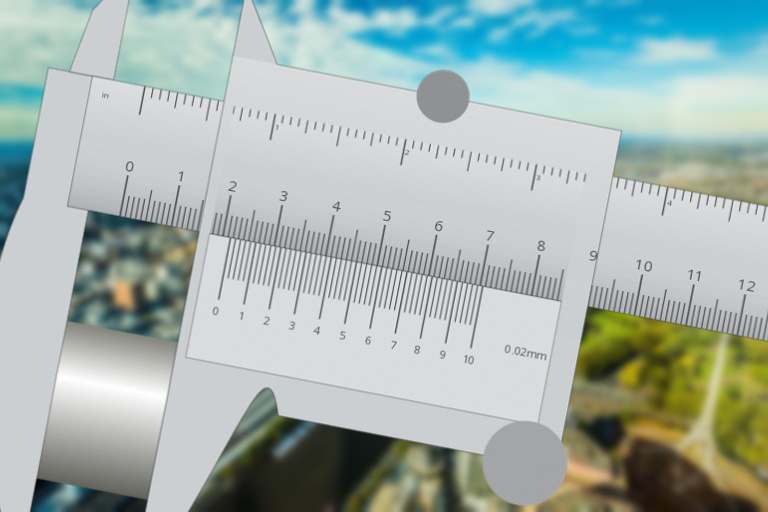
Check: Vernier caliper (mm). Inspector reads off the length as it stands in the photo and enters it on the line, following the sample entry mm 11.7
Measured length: mm 21.5
